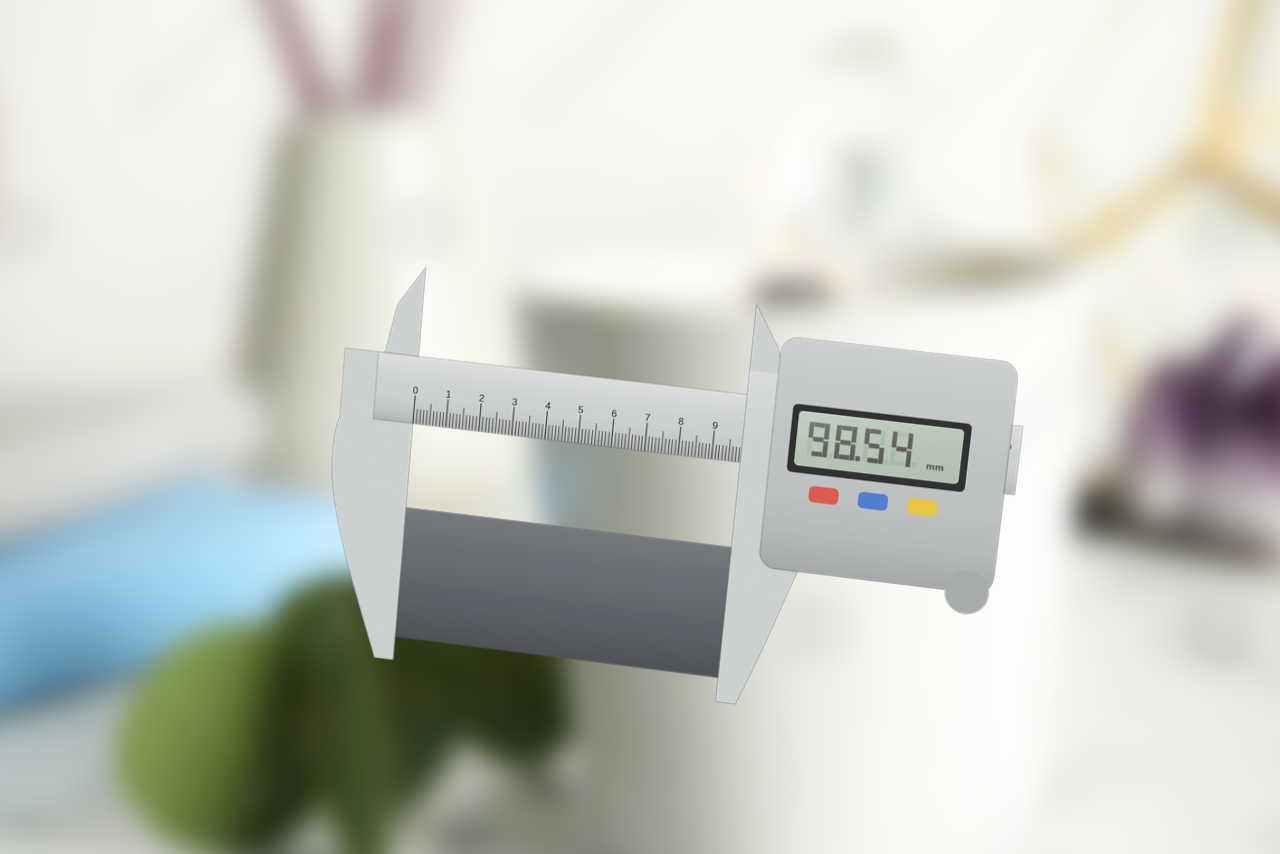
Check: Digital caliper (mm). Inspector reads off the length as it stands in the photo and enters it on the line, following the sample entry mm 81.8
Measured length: mm 98.54
